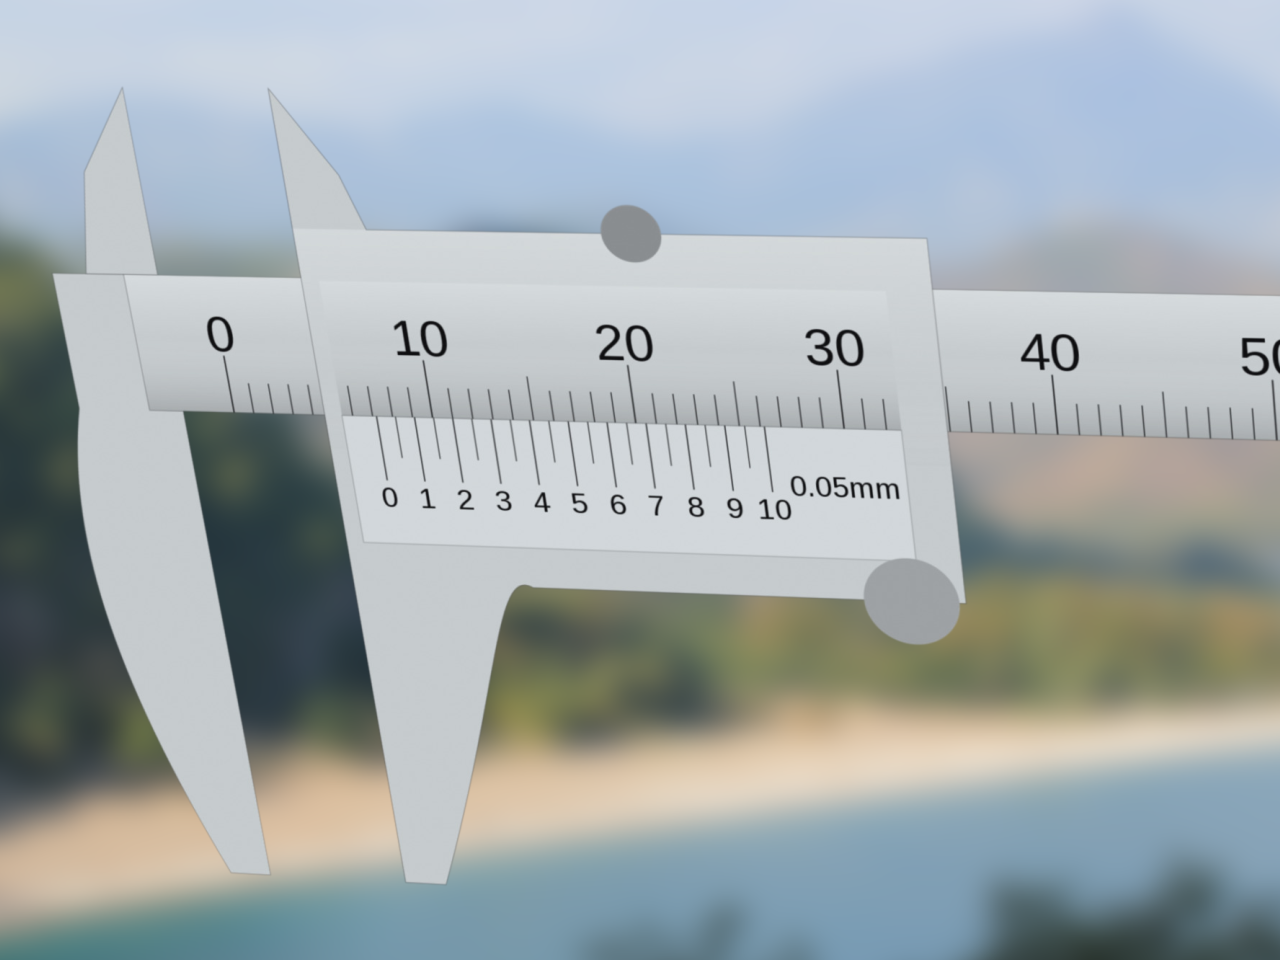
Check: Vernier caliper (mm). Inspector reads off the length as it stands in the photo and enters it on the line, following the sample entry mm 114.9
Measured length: mm 7.2
